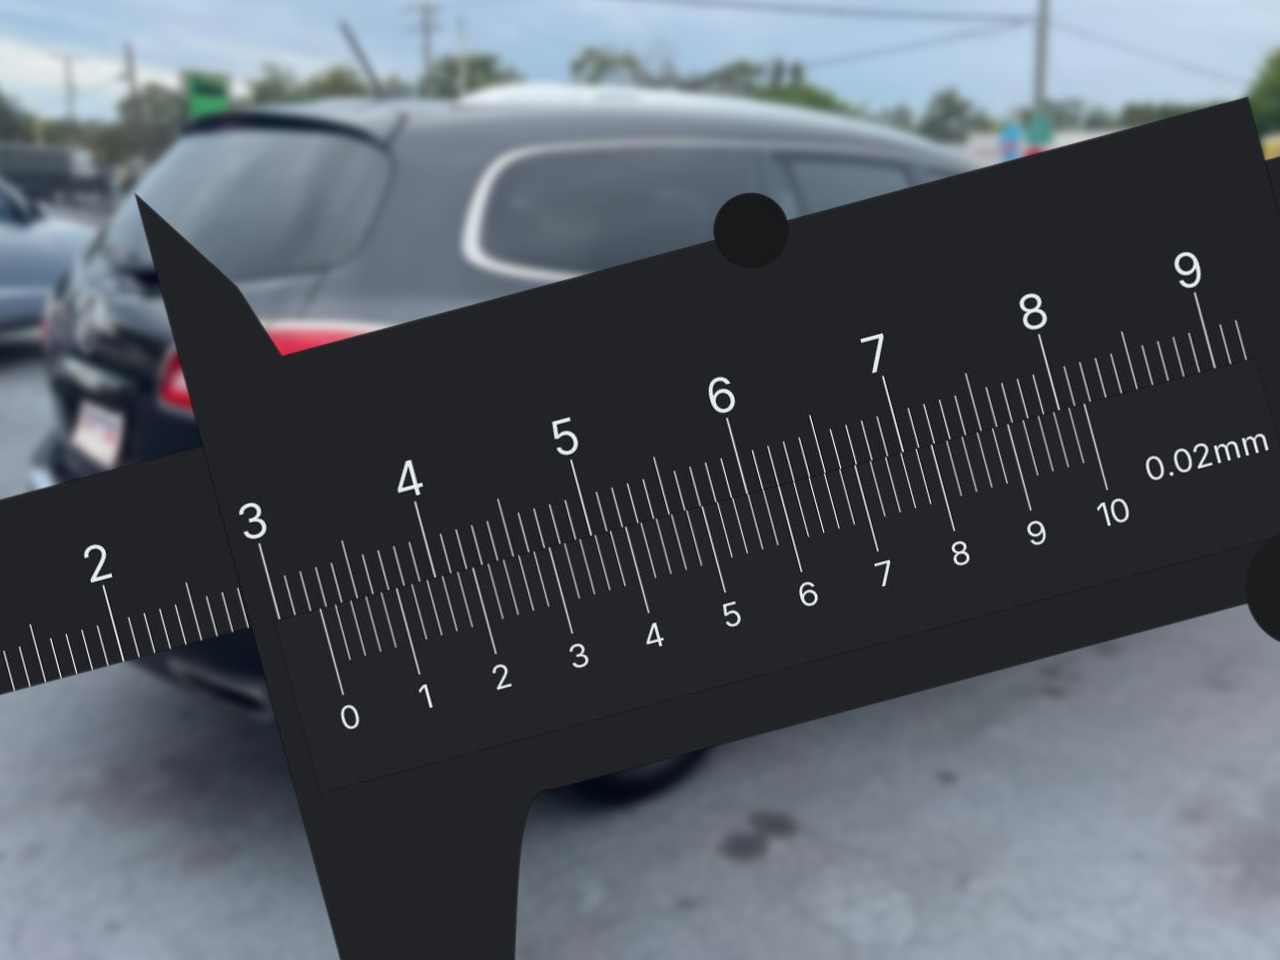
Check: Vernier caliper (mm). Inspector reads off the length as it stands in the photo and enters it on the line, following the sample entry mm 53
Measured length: mm 32.6
